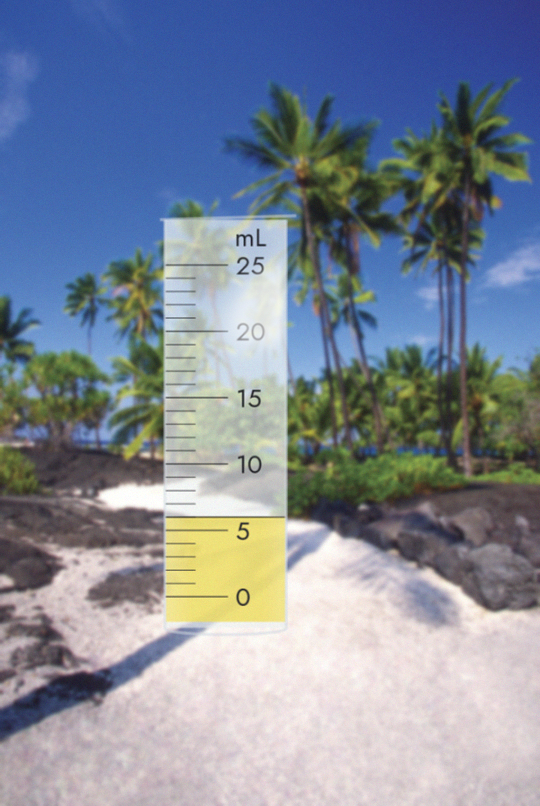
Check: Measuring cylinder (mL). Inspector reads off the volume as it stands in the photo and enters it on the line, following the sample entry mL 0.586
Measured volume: mL 6
